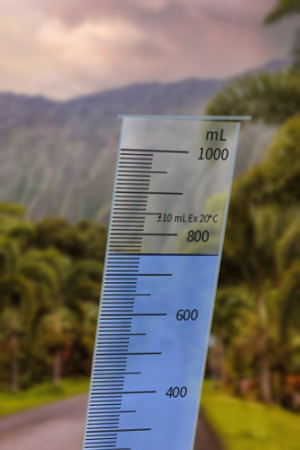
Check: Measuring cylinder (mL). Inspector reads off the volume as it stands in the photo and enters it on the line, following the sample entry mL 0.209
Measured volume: mL 750
